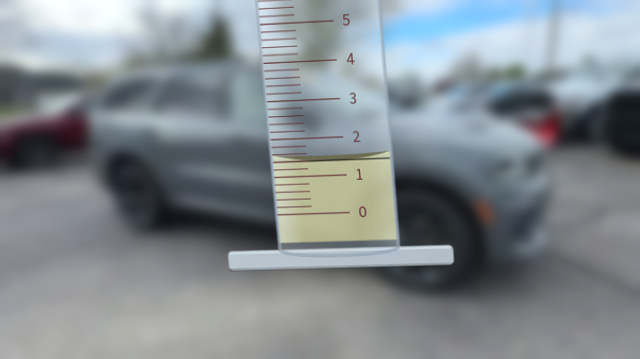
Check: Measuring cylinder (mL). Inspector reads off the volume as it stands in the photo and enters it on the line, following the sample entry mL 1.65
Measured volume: mL 1.4
